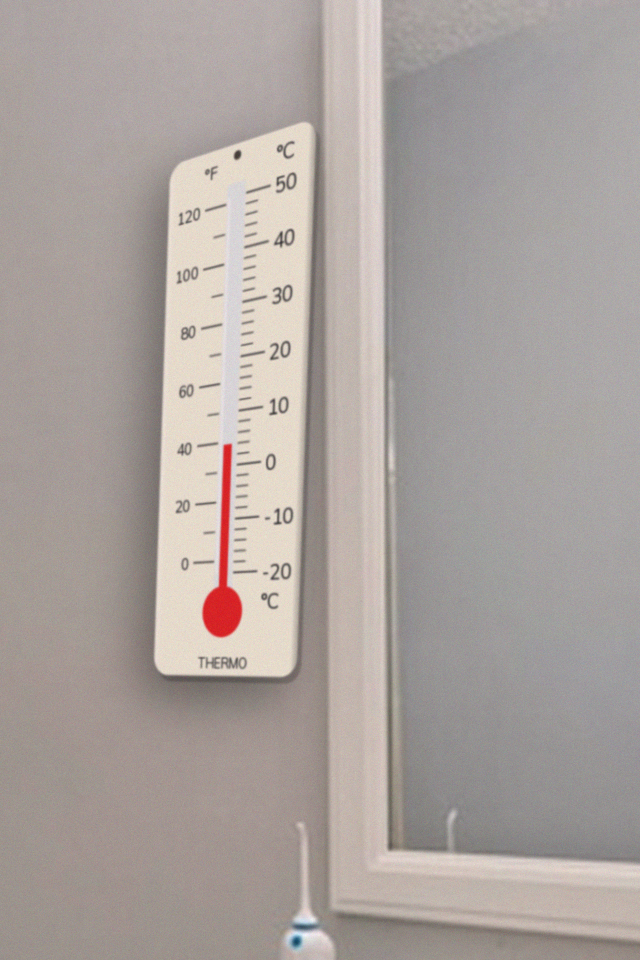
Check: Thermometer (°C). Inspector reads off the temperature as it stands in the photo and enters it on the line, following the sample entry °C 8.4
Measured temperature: °C 4
